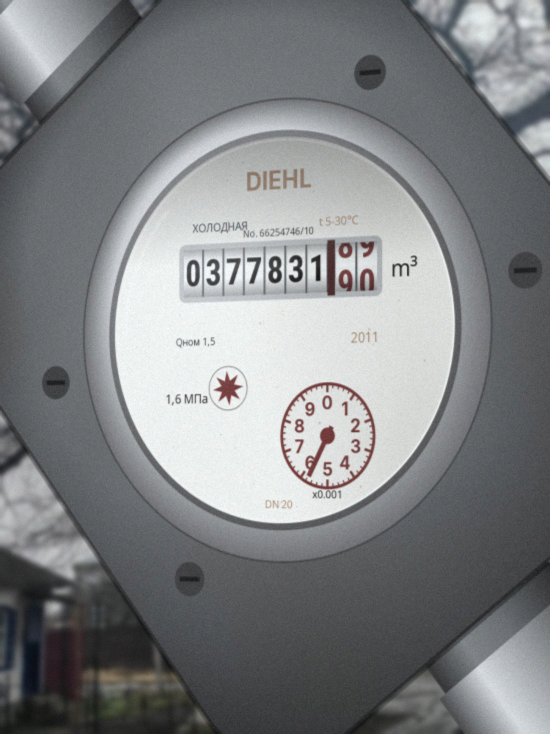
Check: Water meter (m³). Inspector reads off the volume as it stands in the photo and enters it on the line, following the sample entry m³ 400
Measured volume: m³ 377831.895
